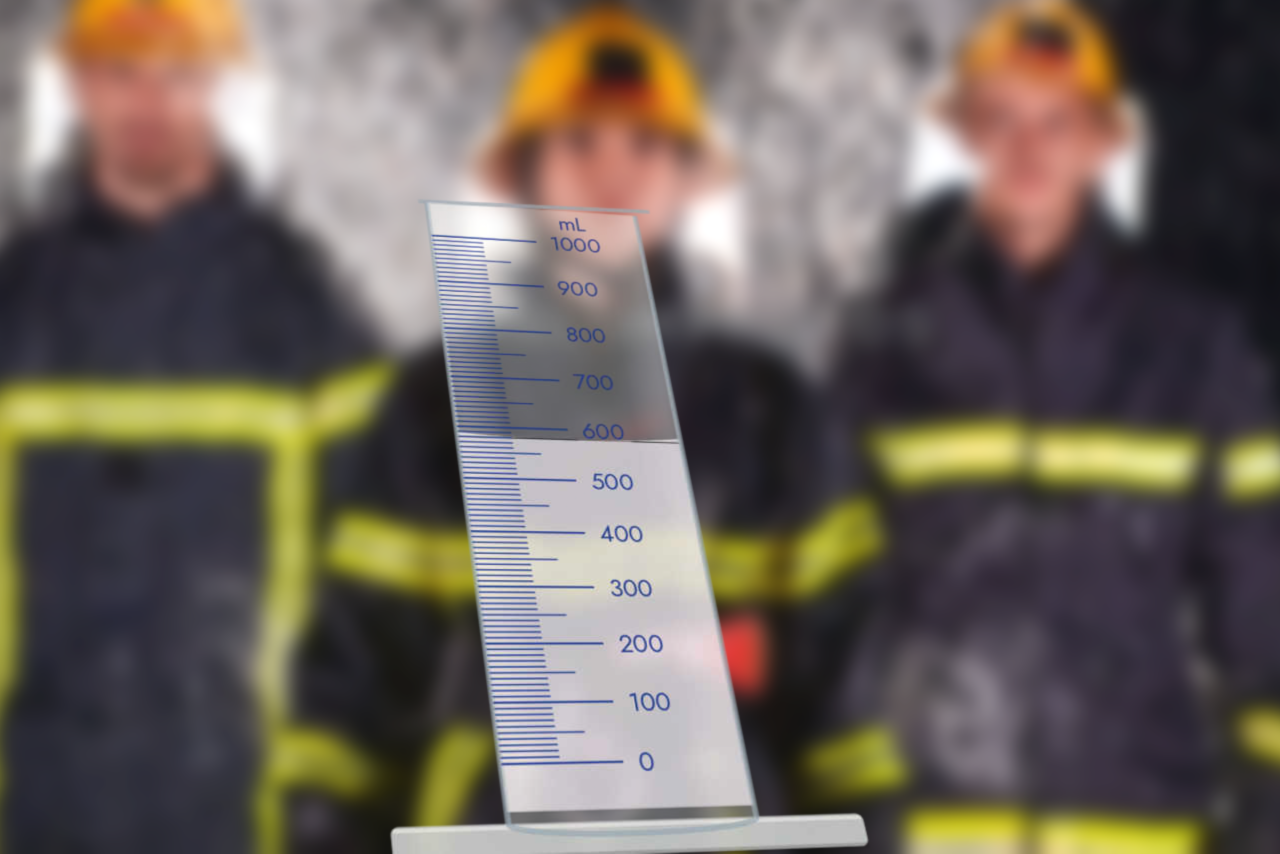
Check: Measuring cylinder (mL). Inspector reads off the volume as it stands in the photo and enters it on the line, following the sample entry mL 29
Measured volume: mL 580
